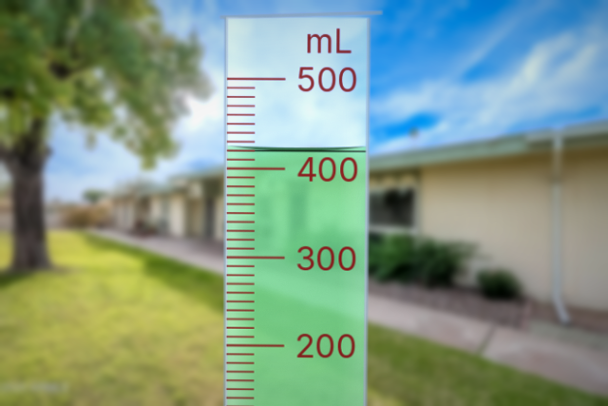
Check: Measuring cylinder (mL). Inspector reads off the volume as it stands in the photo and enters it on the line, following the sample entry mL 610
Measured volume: mL 420
